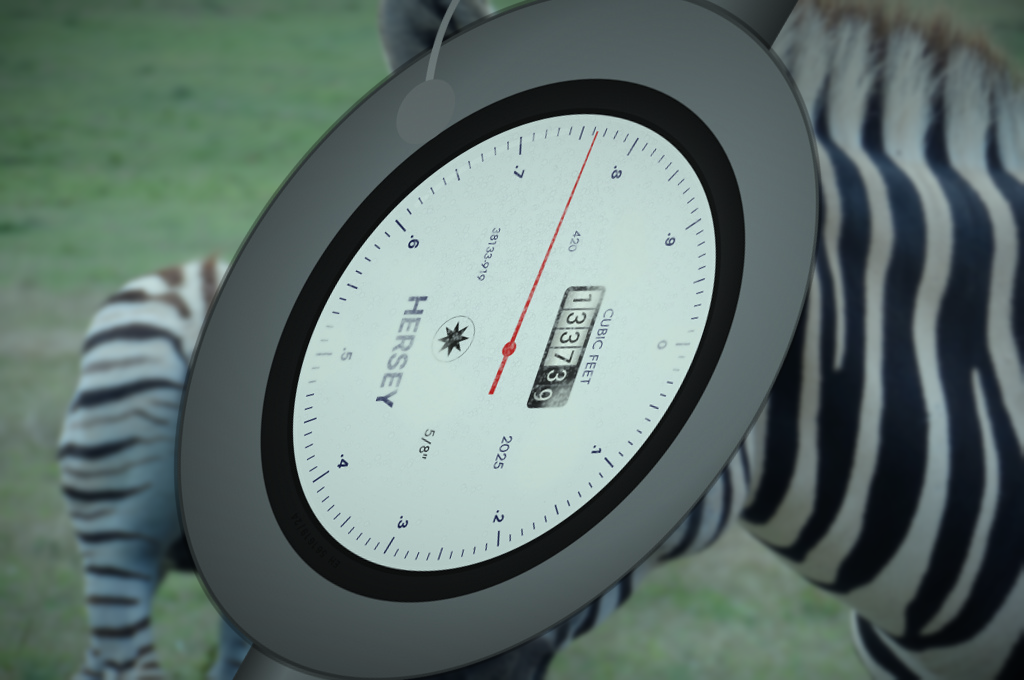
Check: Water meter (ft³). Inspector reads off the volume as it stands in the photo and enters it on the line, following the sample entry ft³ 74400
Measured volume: ft³ 133738.76
